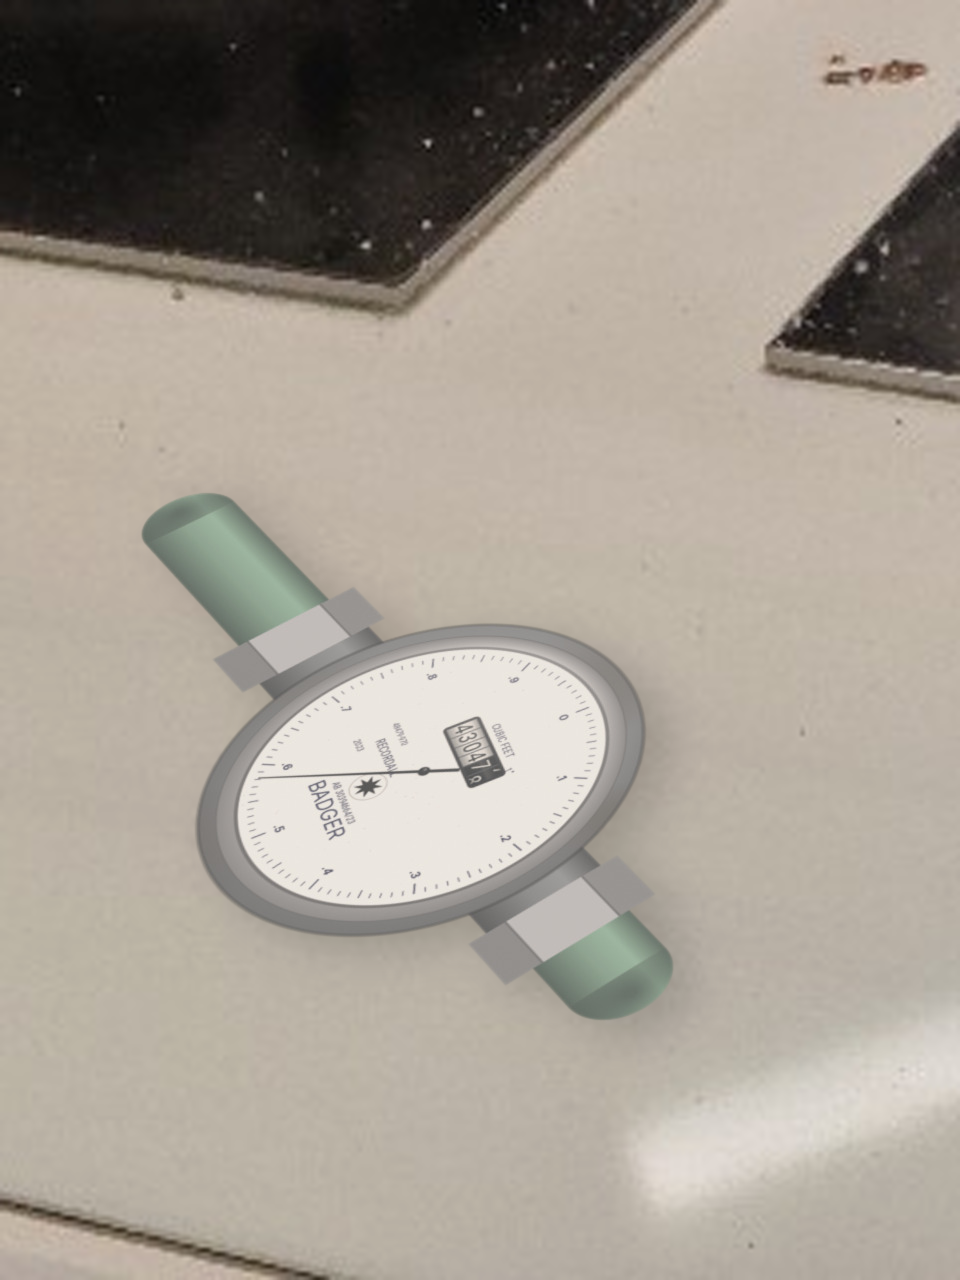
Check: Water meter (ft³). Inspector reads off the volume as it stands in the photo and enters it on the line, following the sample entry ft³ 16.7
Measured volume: ft³ 430477.58
